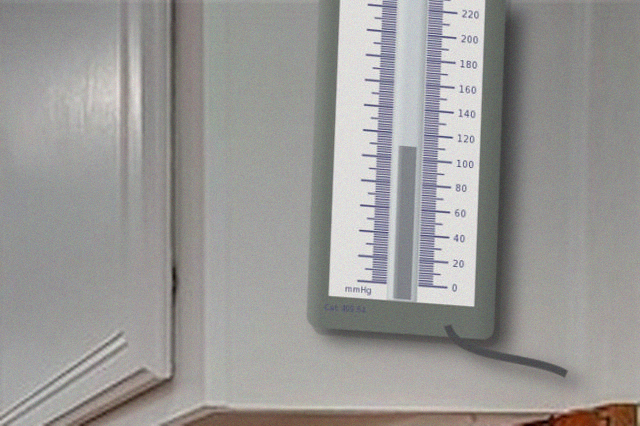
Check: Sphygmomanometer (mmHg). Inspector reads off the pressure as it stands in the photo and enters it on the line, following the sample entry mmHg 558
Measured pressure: mmHg 110
